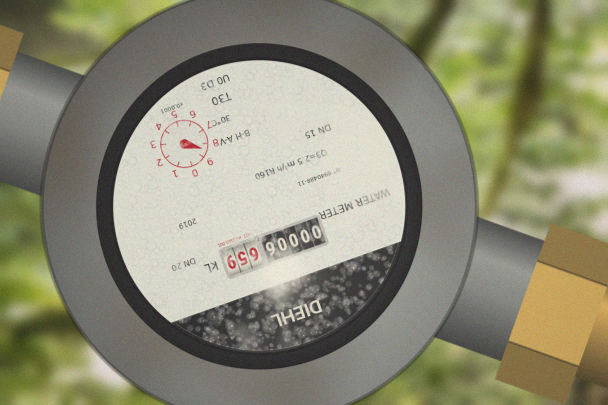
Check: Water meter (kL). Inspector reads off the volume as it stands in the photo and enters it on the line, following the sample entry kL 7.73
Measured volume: kL 6.6598
